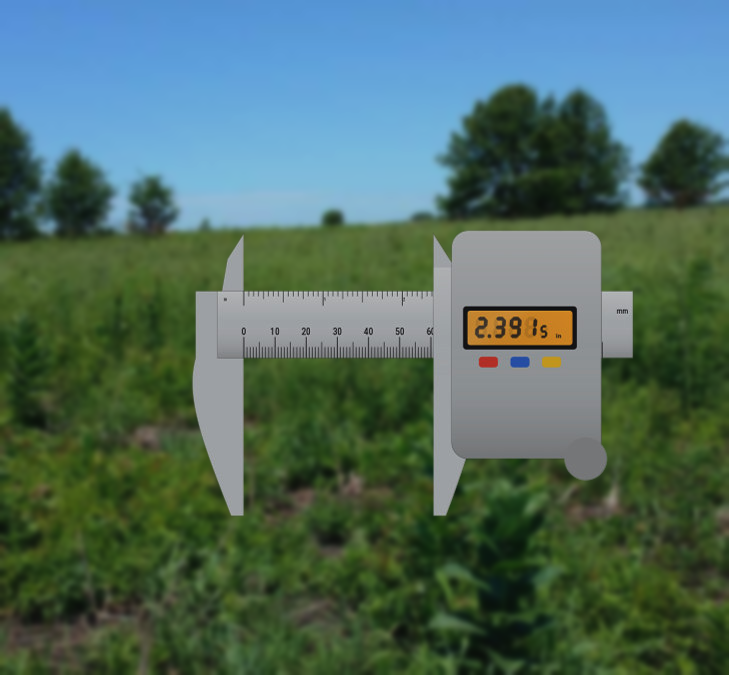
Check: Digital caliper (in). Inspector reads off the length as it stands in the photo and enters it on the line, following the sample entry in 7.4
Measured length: in 2.3915
